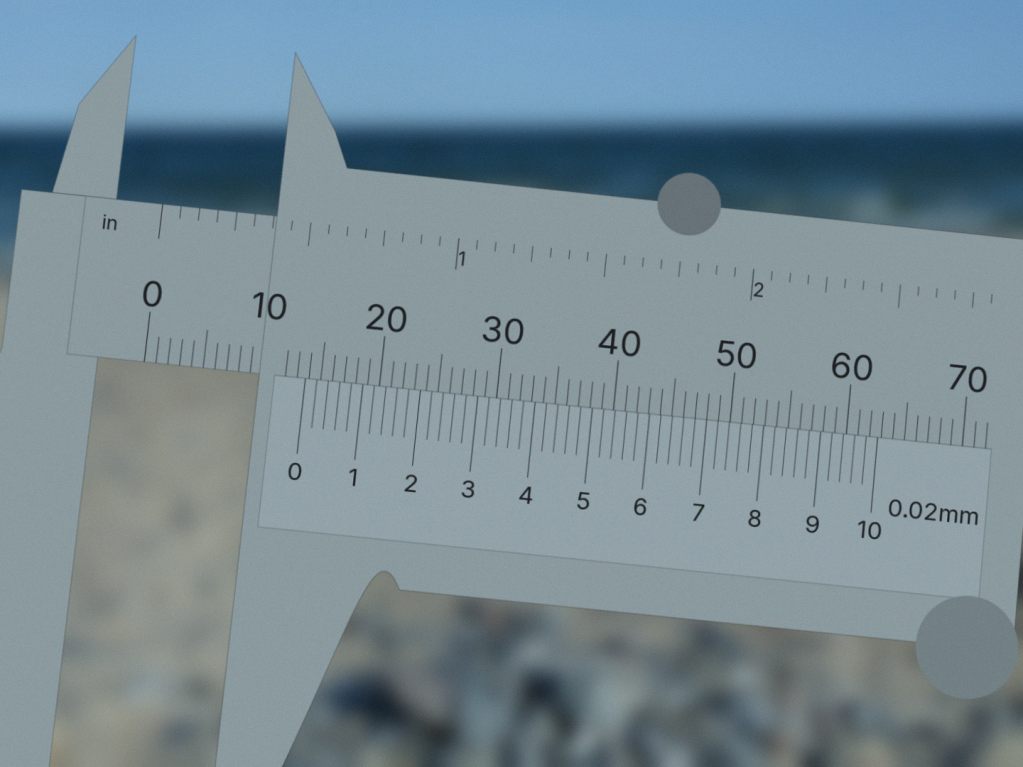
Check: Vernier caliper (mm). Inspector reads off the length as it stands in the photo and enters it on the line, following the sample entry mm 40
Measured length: mm 13.7
